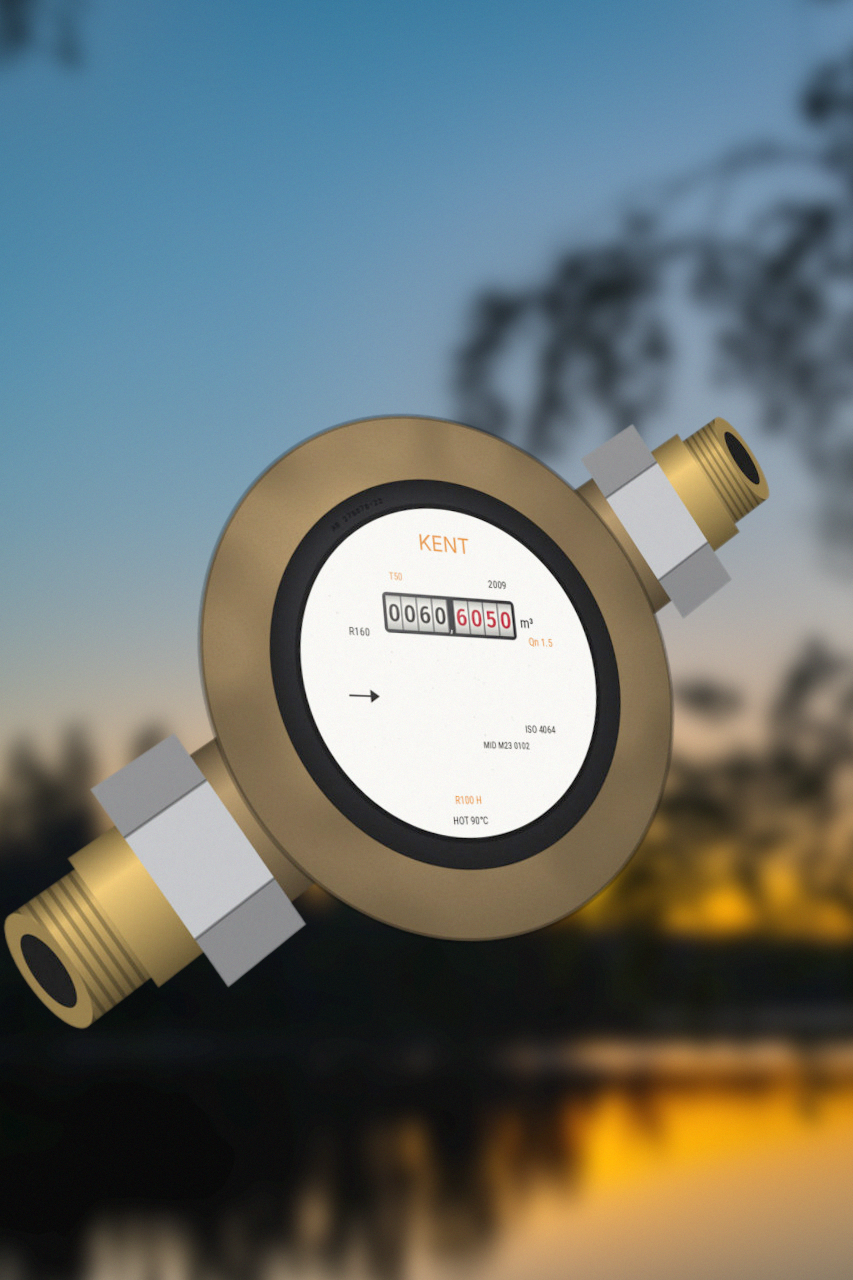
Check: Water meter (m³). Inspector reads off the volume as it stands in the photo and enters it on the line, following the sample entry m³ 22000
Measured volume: m³ 60.6050
